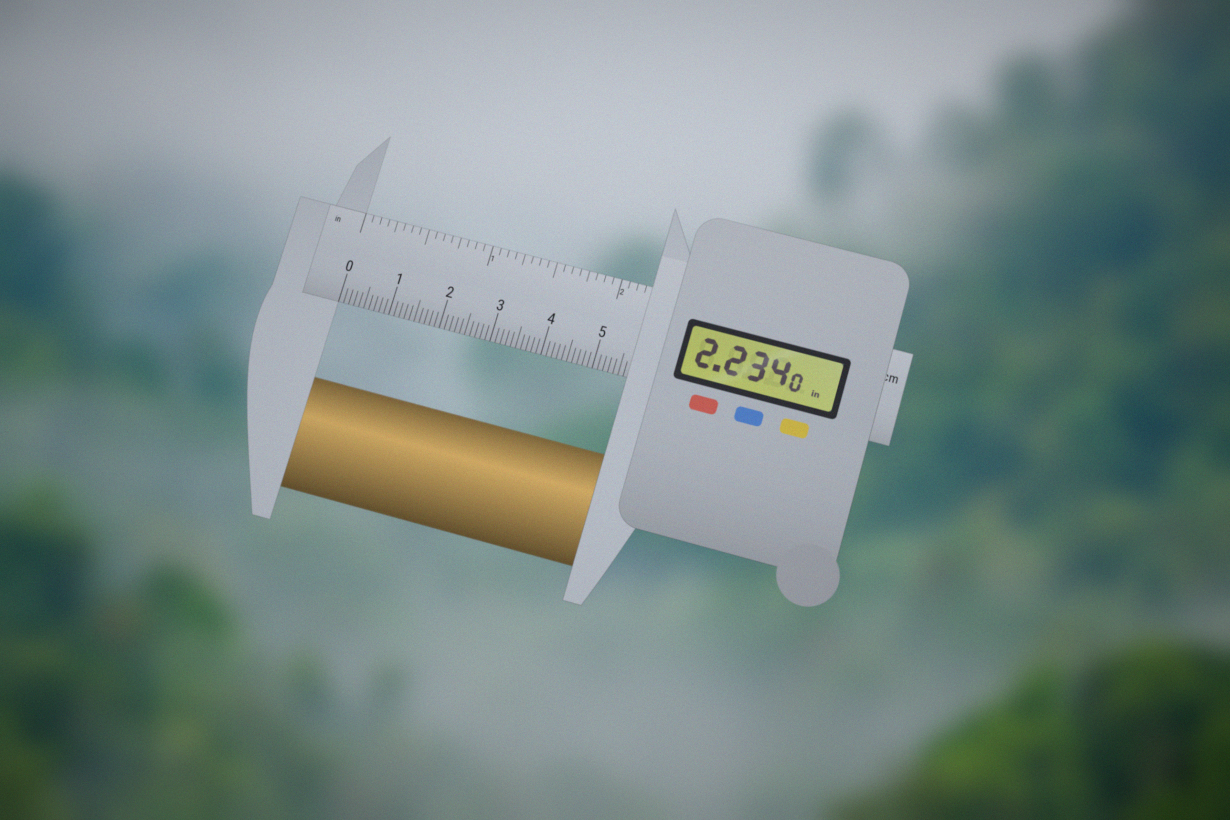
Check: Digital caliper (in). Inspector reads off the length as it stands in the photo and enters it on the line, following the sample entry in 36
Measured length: in 2.2340
